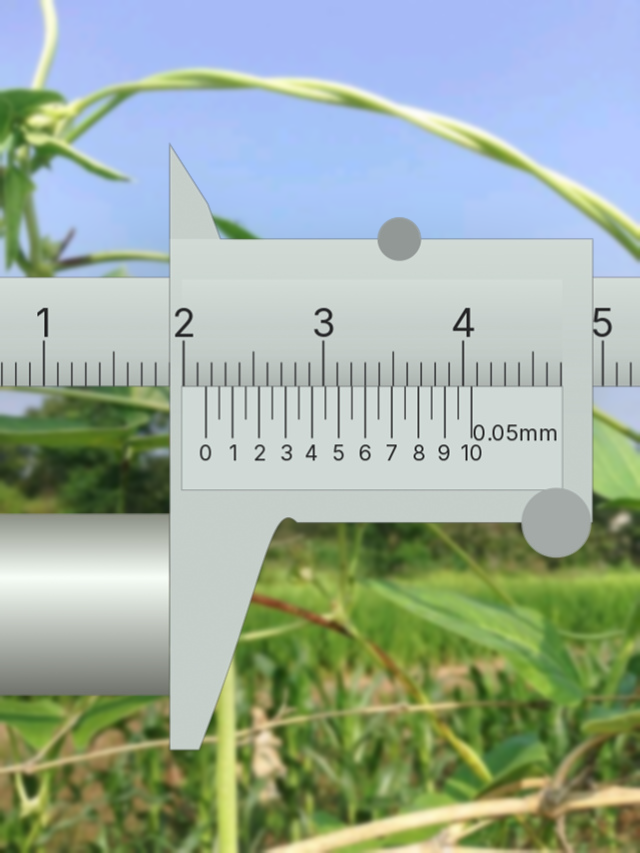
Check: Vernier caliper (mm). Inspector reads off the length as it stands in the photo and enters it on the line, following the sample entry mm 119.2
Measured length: mm 21.6
